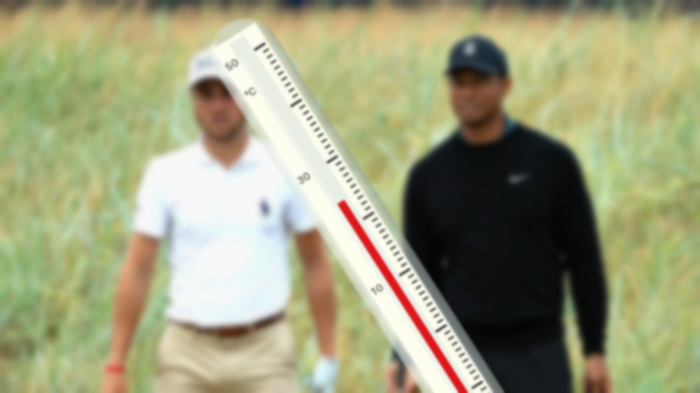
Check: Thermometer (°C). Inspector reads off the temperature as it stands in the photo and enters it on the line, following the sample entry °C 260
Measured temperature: °C 24
